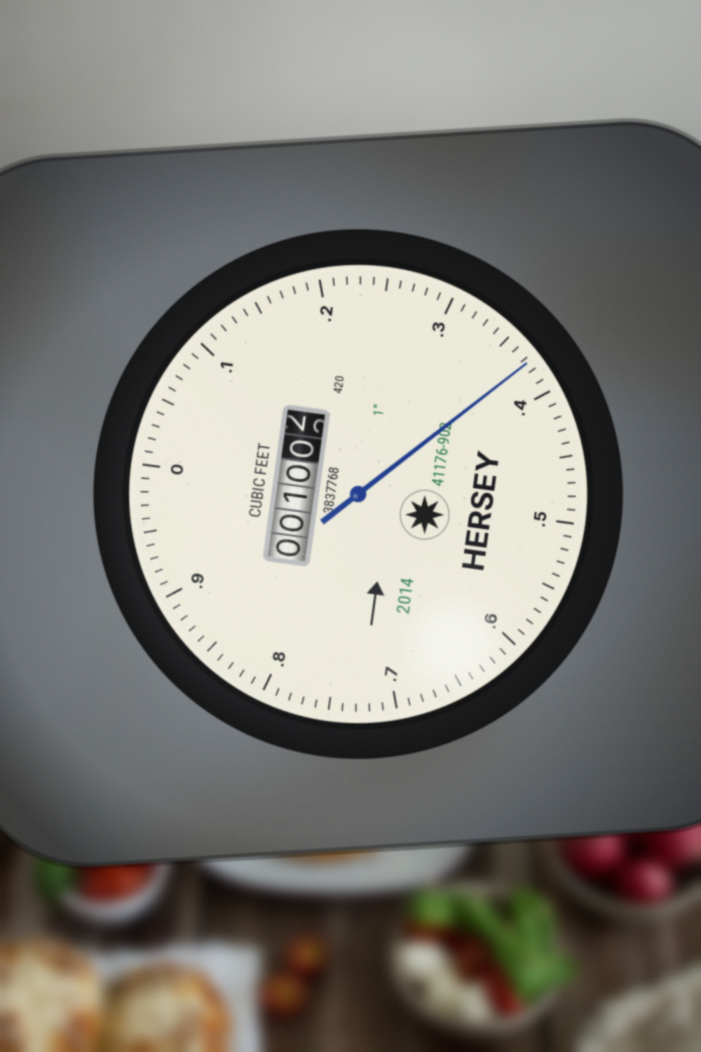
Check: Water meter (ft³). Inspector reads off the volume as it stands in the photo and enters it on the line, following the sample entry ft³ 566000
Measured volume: ft³ 1002.37
